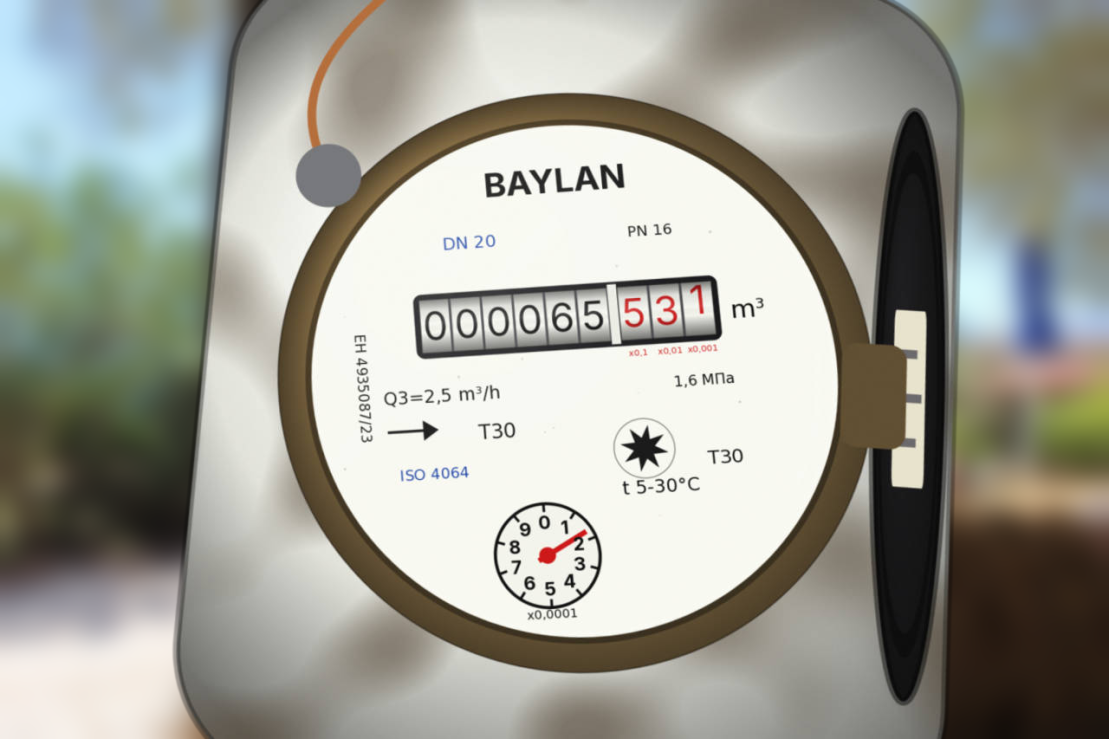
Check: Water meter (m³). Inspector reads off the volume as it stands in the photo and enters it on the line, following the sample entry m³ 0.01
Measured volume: m³ 65.5311
